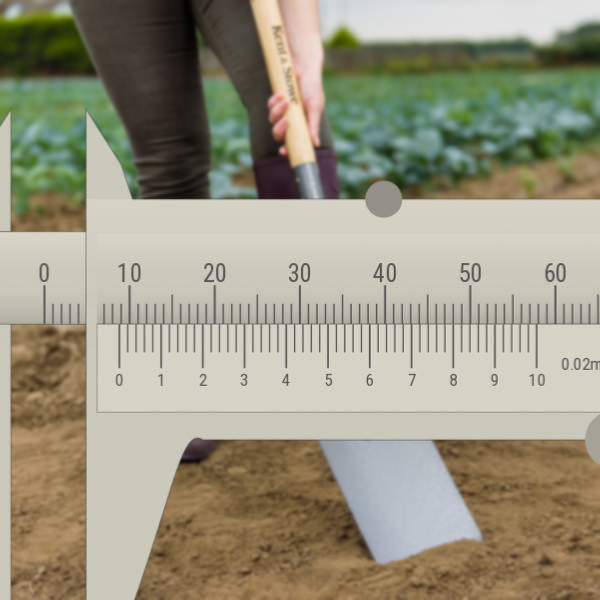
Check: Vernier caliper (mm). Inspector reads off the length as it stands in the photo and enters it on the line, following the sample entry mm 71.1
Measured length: mm 8.8
